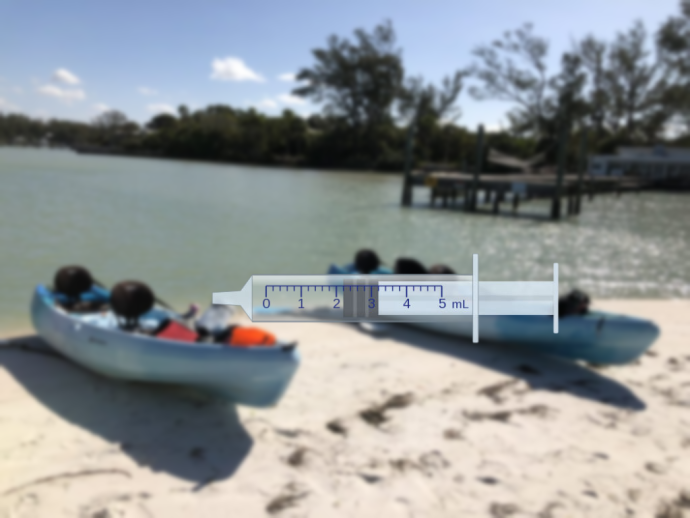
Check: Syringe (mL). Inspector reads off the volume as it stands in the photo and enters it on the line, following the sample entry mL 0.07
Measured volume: mL 2.2
